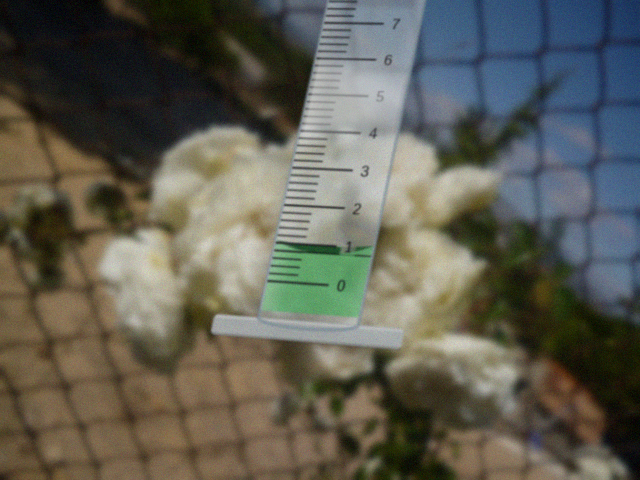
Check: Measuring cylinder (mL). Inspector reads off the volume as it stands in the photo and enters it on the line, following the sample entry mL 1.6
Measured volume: mL 0.8
